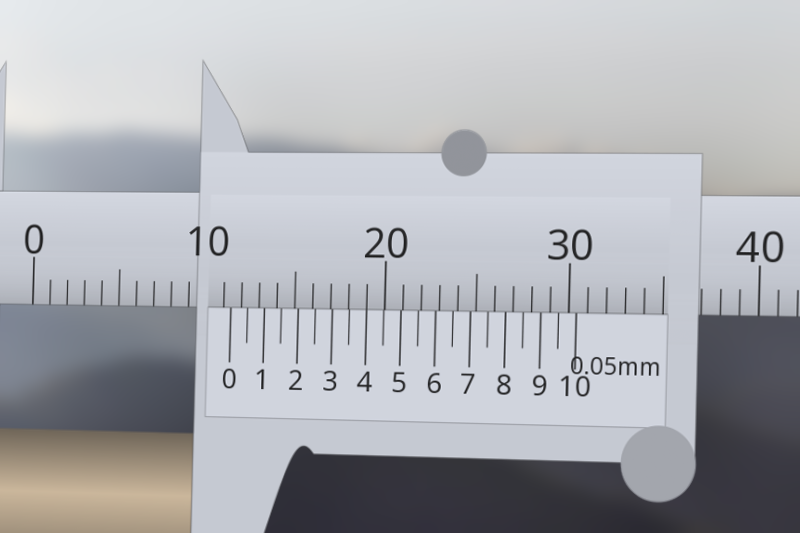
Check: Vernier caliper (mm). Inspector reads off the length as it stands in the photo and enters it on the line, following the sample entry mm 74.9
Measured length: mm 11.4
